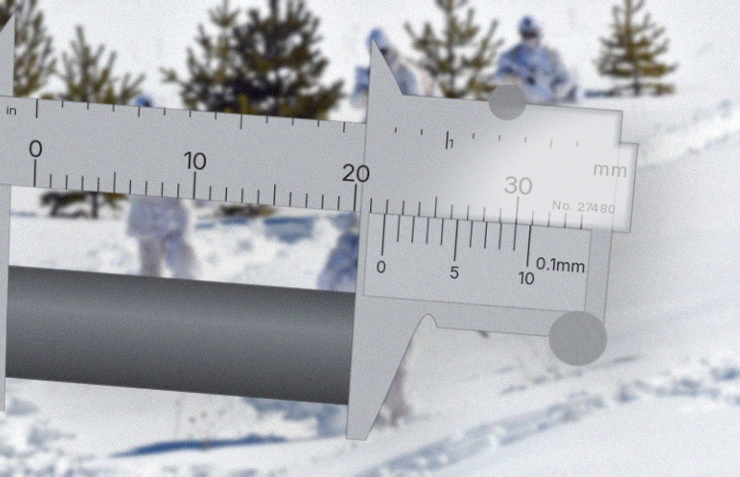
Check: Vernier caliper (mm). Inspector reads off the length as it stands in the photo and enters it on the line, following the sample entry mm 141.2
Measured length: mm 21.9
